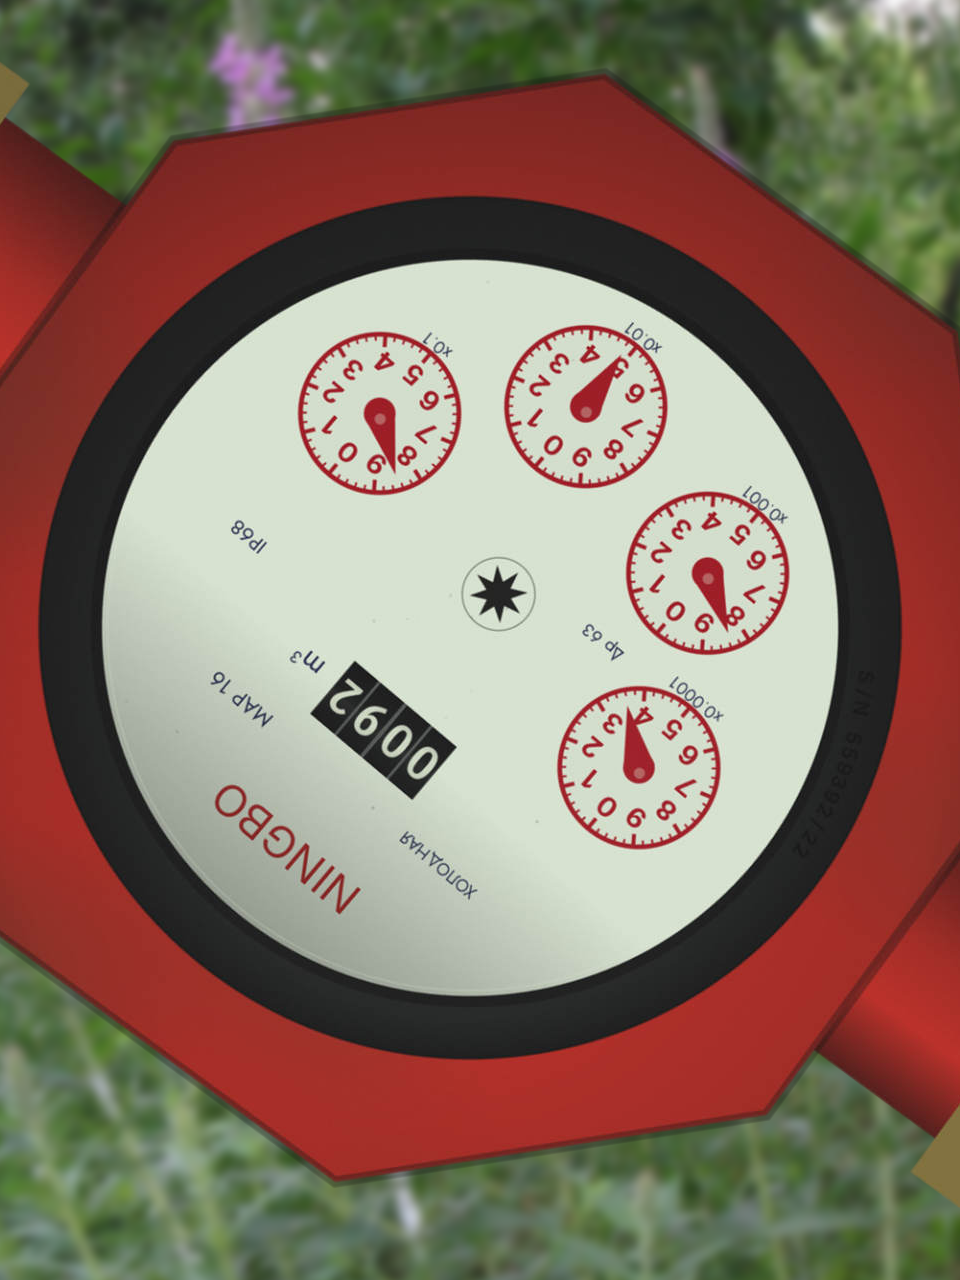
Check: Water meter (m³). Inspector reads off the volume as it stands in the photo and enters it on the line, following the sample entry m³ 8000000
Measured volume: m³ 92.8483
